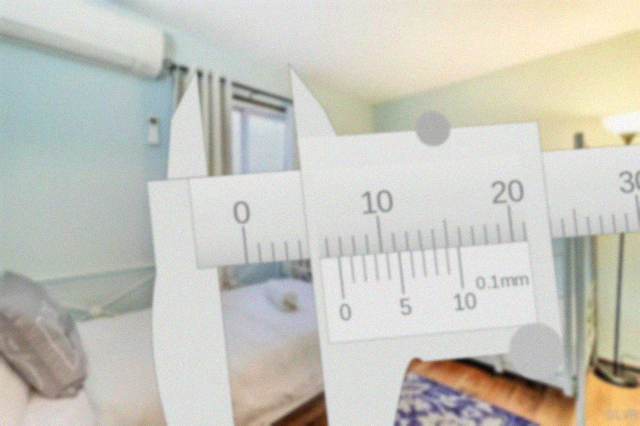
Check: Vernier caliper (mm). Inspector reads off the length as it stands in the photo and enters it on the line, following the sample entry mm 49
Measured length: mm 6.8
